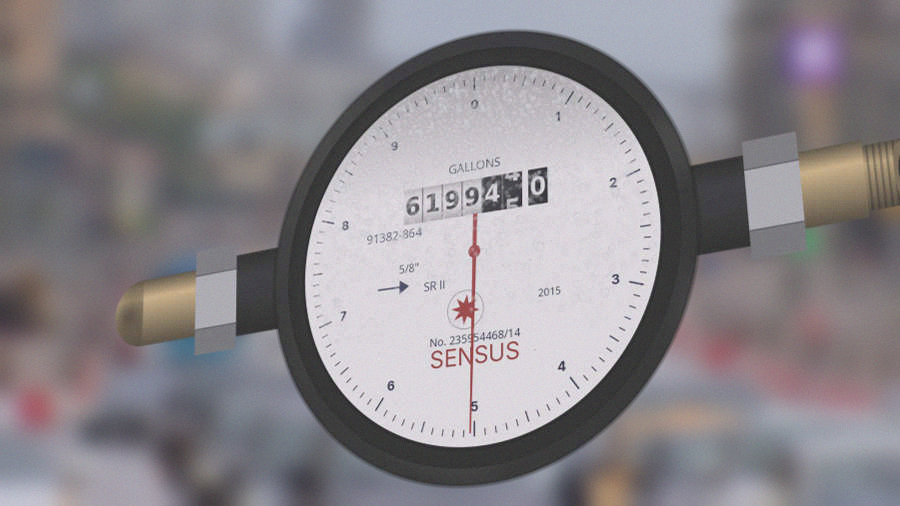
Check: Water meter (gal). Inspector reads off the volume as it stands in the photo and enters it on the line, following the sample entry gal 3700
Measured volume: gal 6199445.0
